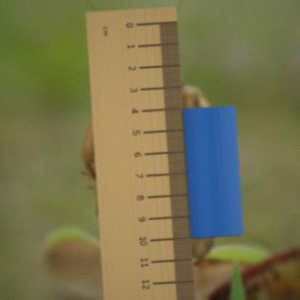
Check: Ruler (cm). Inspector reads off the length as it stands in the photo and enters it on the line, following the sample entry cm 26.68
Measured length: cm 6
